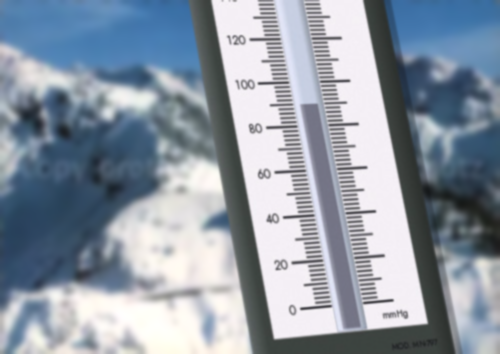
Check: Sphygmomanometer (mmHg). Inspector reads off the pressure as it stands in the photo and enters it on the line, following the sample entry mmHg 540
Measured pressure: mmHg 90
